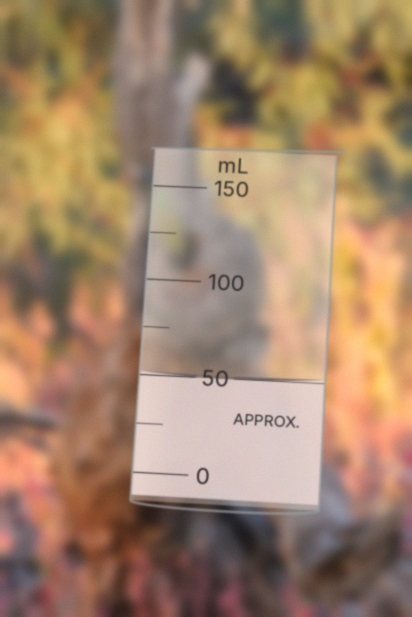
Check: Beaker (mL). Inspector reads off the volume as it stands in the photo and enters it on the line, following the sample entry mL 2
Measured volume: mL 50
